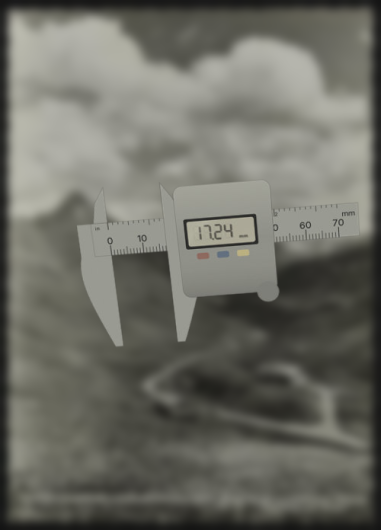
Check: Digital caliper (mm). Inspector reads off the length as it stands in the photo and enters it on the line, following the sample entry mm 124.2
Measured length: mm 17.24
